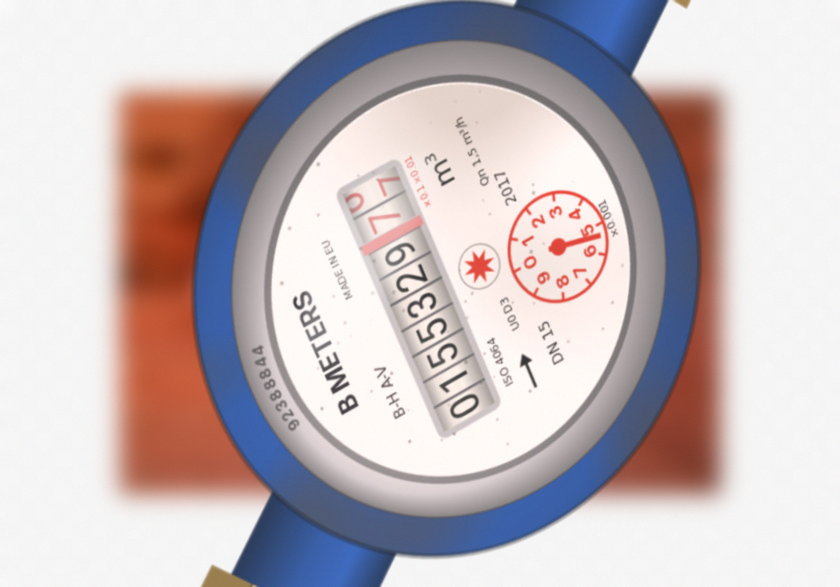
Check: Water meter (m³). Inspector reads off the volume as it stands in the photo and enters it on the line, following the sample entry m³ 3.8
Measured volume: m³ 155329.765
